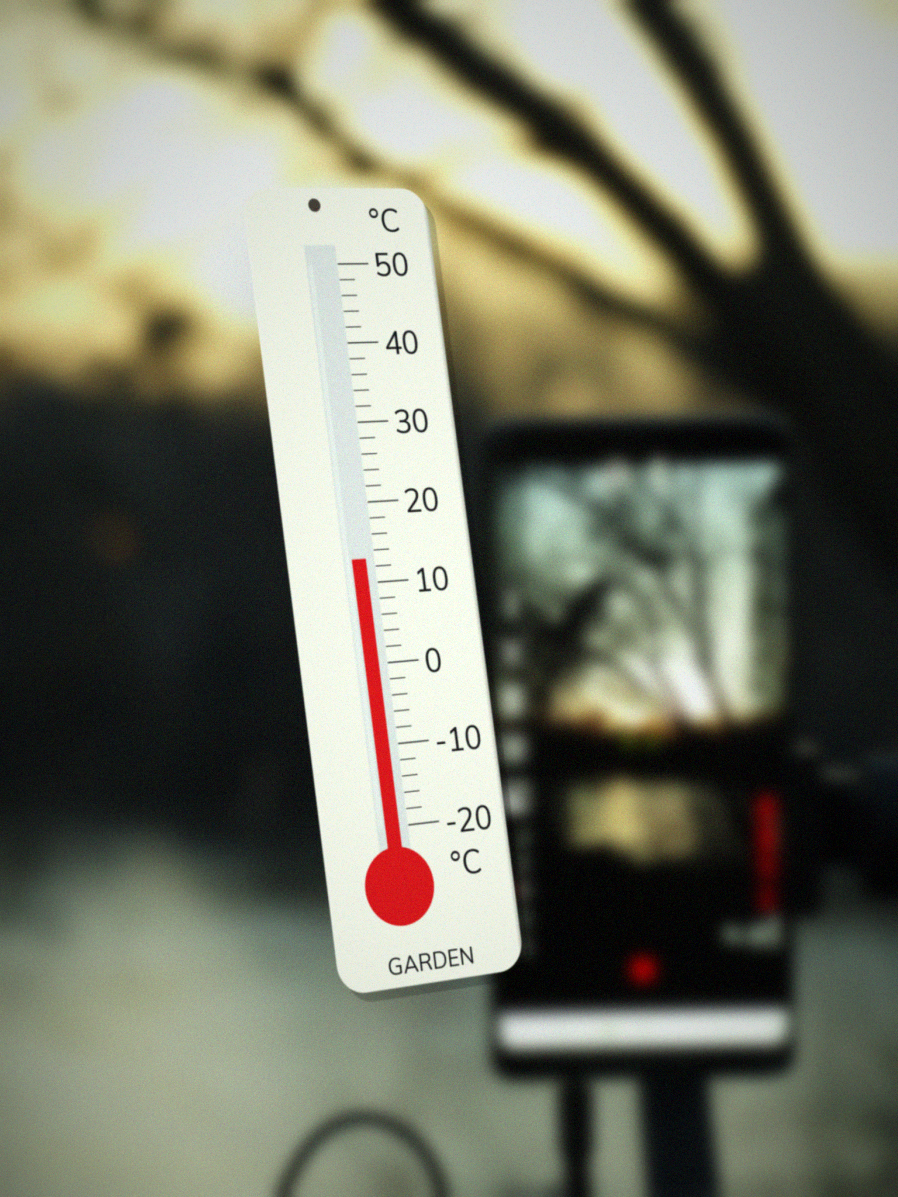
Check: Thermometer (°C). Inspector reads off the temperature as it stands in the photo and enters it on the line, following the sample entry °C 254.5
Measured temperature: °C 13
